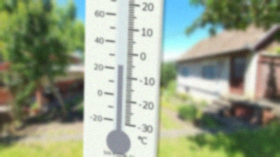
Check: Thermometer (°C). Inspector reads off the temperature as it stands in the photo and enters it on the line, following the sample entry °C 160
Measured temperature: °C -5
